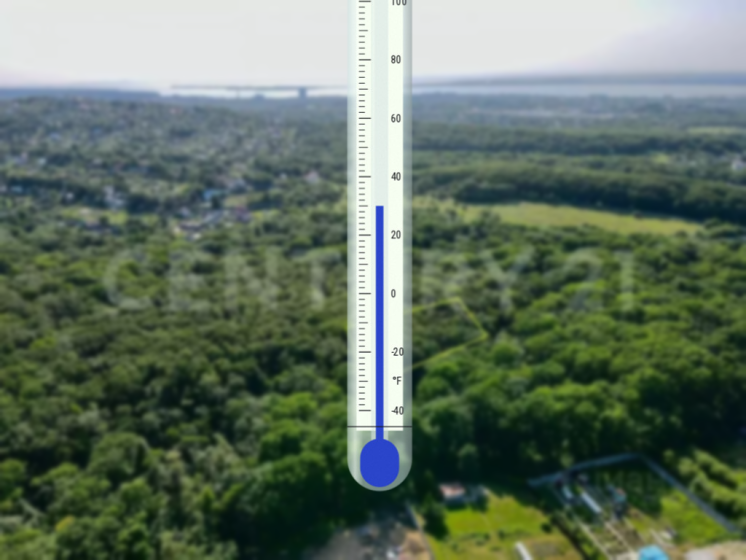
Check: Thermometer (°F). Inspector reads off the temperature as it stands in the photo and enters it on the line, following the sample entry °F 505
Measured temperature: °F 30
